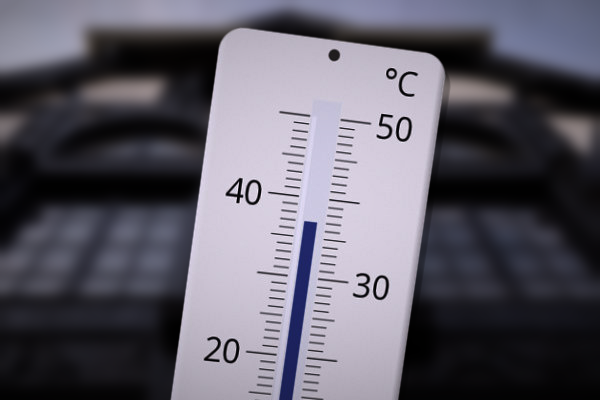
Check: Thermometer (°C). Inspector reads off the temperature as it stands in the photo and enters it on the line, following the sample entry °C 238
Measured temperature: °C 37
